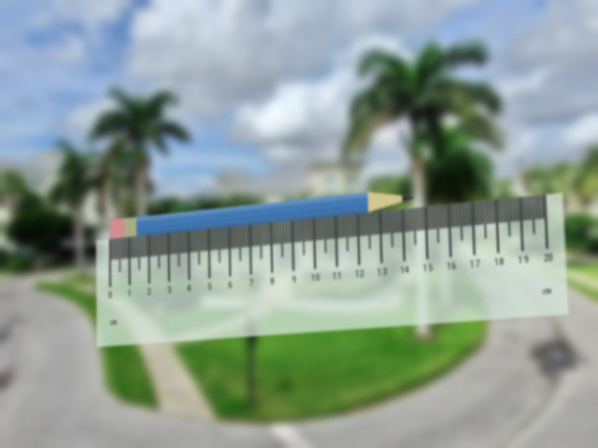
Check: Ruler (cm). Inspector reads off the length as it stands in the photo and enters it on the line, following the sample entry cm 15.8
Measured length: cm 14.5
